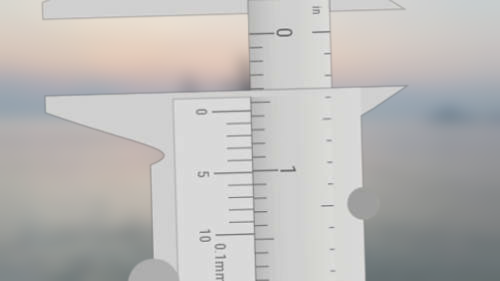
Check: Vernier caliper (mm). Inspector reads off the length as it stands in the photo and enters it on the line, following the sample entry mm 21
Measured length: mm 5.6
